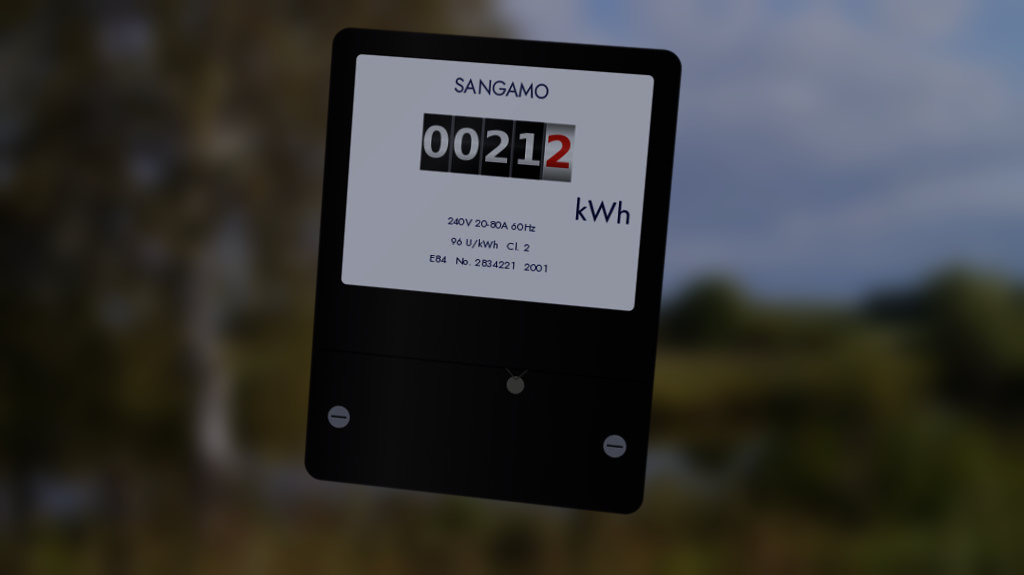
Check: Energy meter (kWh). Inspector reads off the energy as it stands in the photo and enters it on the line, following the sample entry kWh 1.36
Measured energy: kWh 21.2
